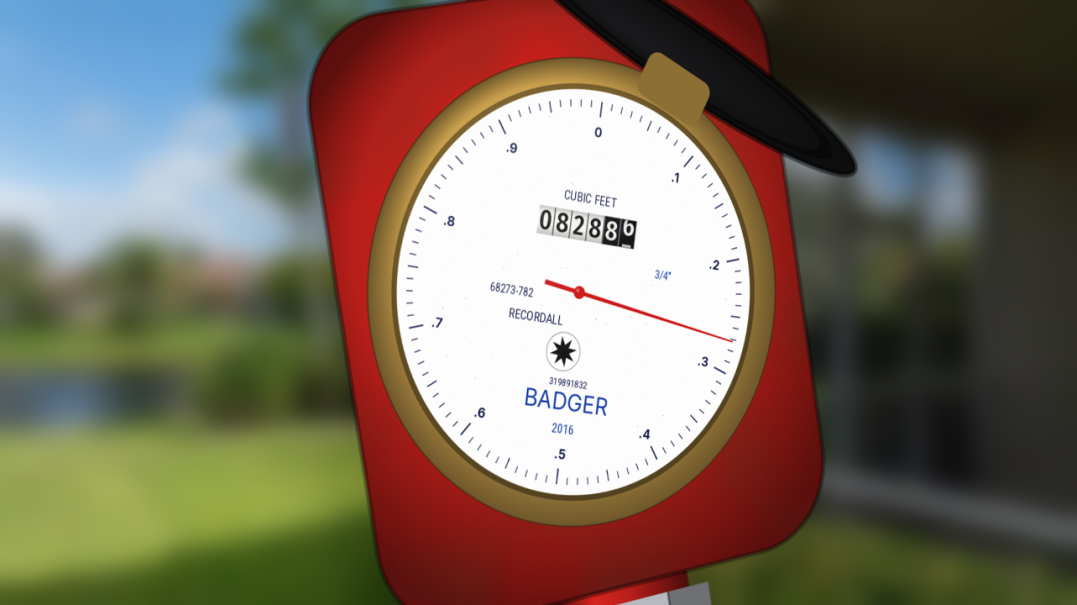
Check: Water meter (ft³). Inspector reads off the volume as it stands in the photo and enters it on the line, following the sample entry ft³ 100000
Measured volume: ft³ 82886.27
